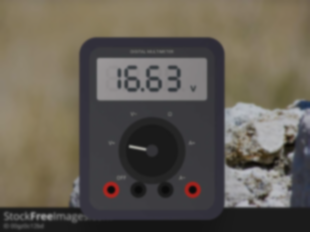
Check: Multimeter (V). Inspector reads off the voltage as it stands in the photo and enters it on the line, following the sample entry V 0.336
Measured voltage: V 16.63
